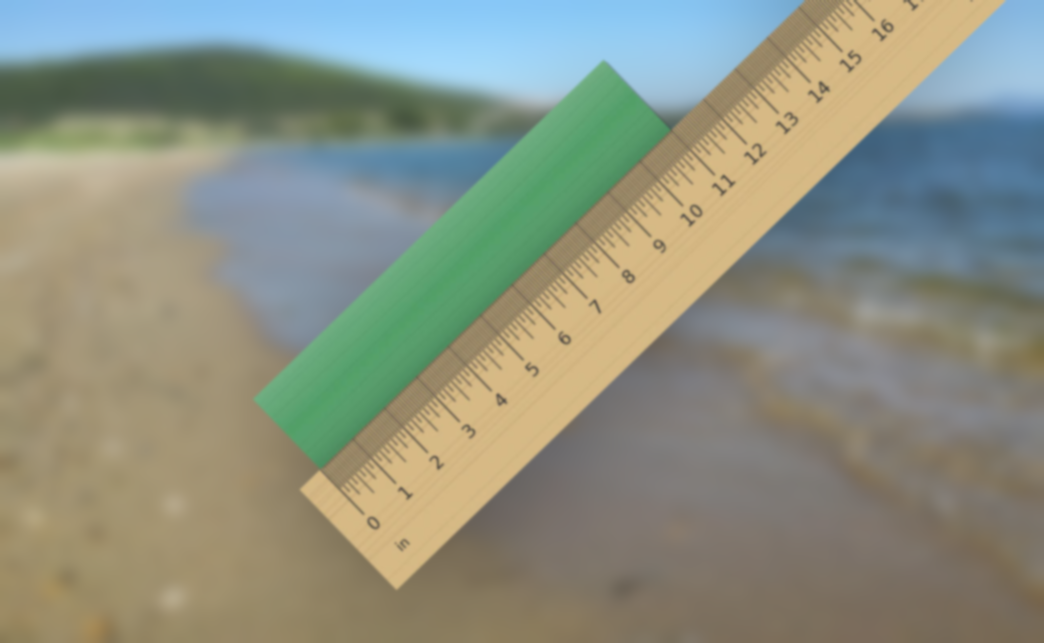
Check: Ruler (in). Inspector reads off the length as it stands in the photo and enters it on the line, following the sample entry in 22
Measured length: in 11
